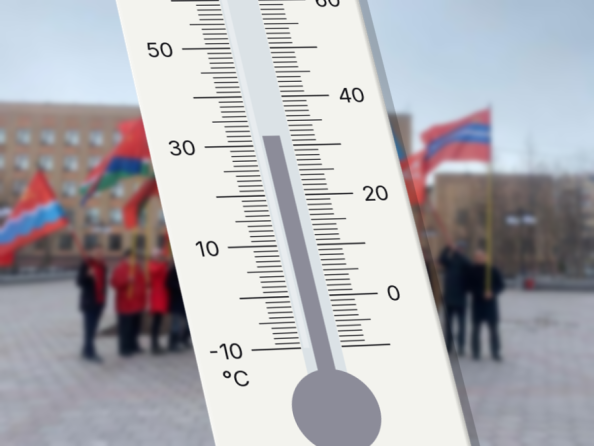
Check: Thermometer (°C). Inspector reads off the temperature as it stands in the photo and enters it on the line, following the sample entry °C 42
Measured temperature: °C 32
